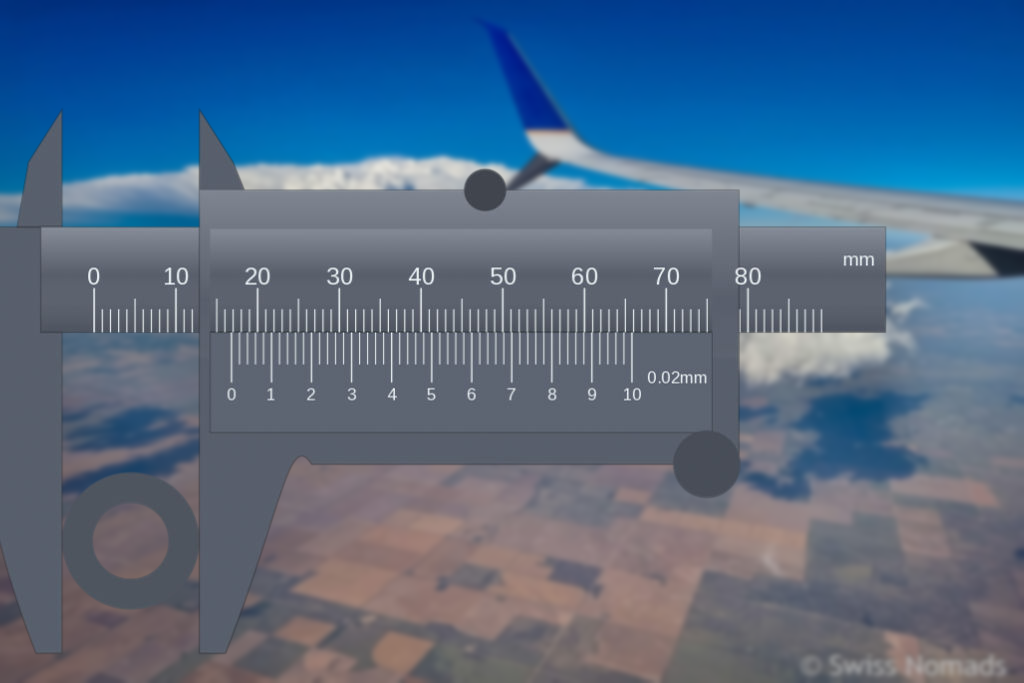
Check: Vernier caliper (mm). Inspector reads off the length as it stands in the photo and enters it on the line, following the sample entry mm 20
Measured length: mm 16.8
